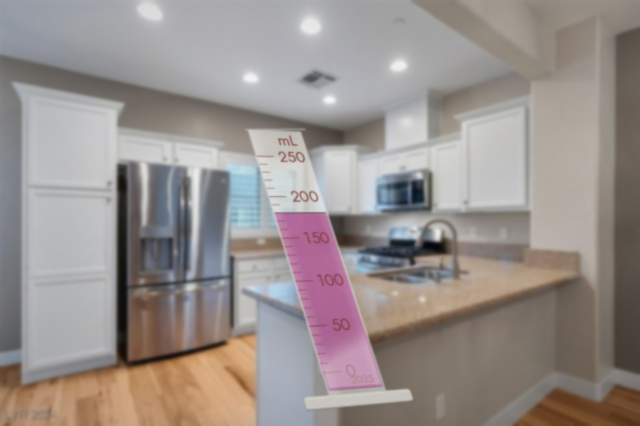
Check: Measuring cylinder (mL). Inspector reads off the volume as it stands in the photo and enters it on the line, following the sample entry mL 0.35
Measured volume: mL 180
